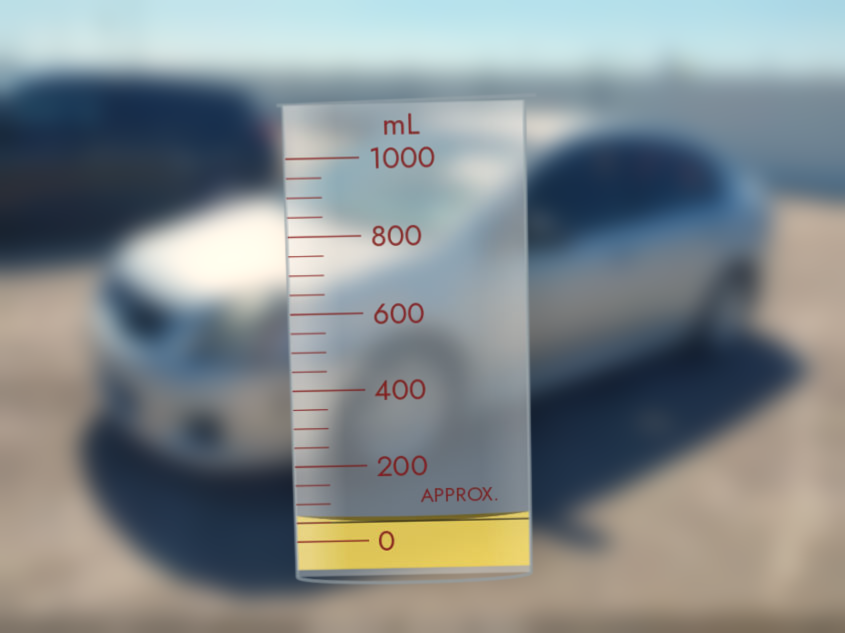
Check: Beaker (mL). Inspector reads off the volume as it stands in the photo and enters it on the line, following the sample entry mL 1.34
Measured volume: mL 50
